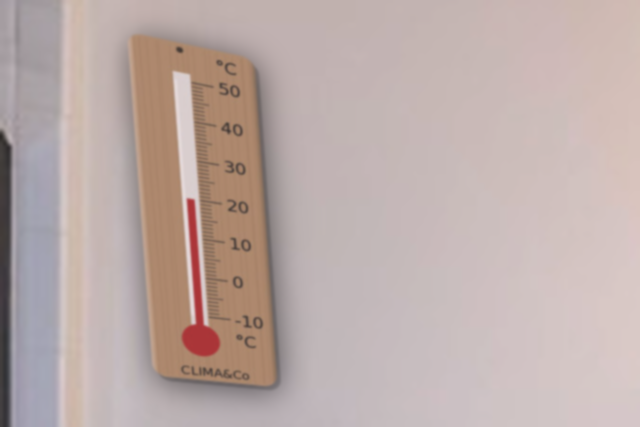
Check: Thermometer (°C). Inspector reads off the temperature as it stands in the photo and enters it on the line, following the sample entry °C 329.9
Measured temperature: °C 20
